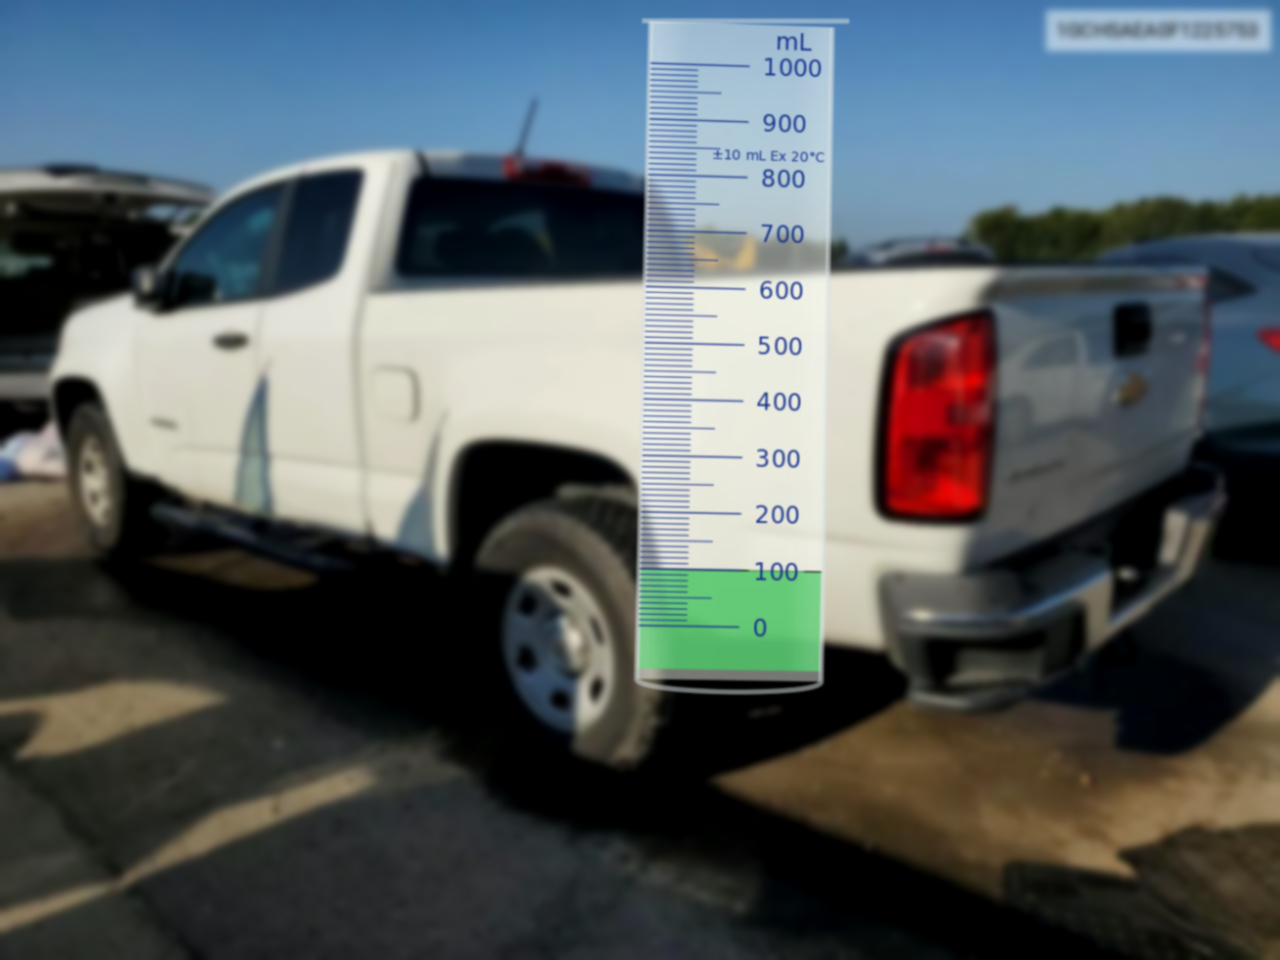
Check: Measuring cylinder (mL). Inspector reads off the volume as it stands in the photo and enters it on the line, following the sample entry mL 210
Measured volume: mL 100
